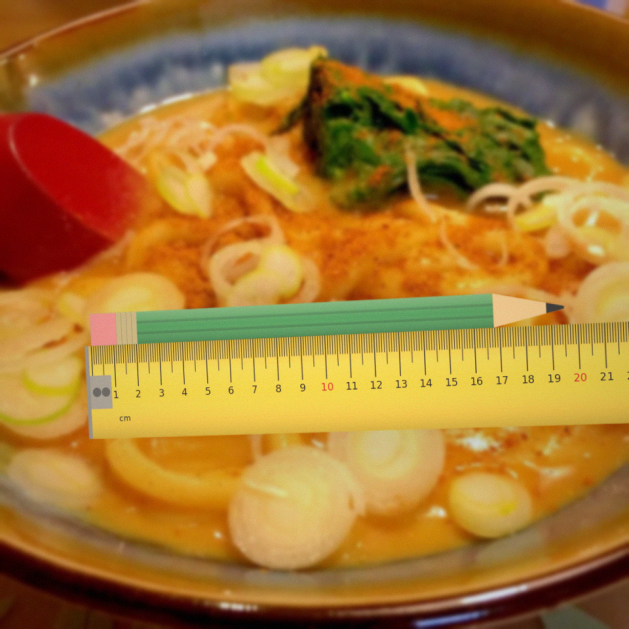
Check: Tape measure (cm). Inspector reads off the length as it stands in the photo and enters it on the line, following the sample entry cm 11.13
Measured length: cm 19.5
